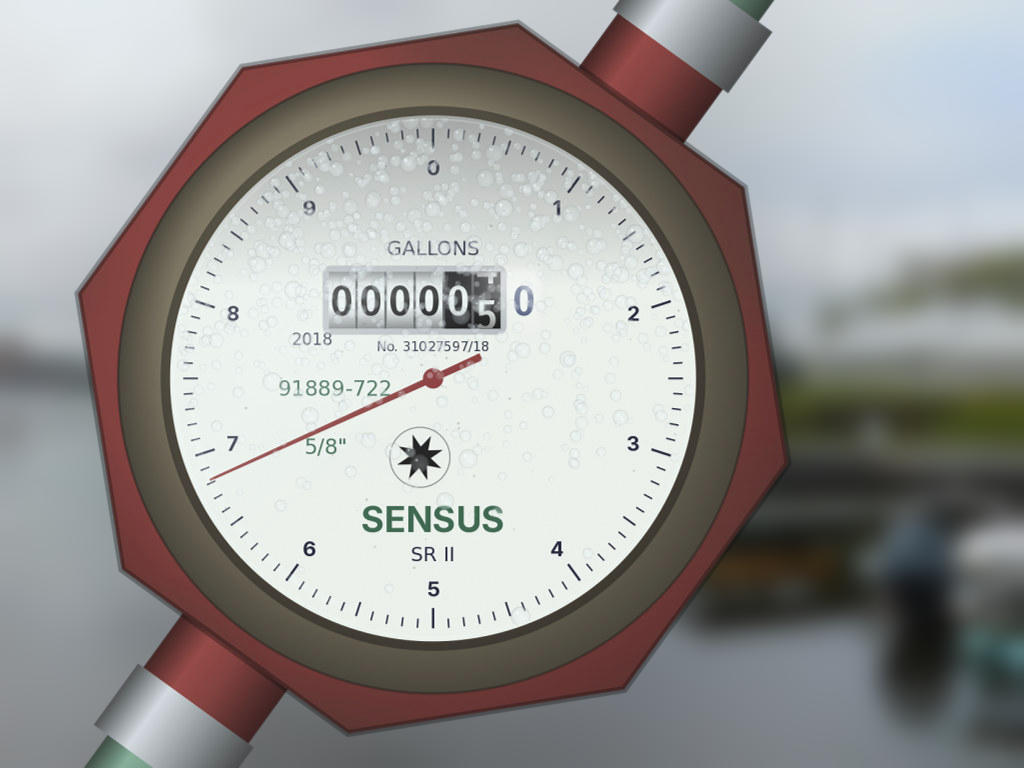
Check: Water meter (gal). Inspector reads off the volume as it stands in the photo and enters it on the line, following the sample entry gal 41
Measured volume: gal 46.8
